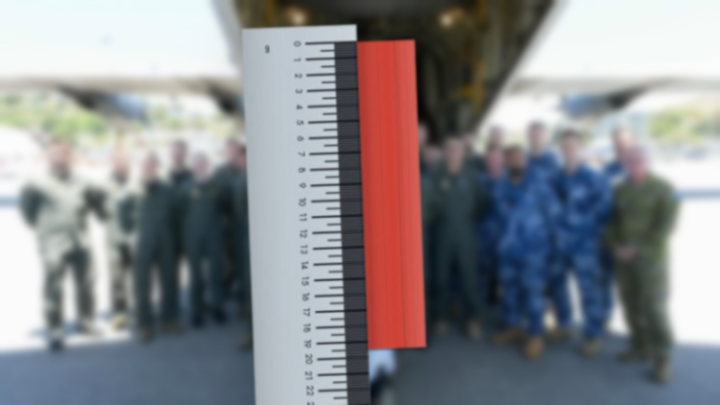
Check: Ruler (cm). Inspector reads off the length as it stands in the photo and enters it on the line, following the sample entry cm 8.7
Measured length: cm 19.5
